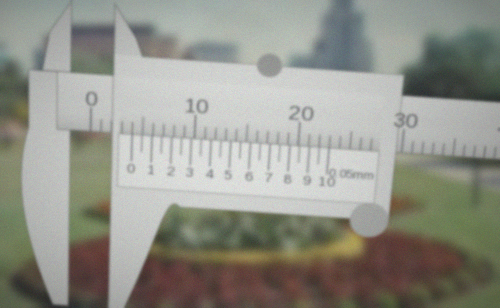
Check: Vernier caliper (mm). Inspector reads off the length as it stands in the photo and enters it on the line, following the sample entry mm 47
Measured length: mm 4.0
